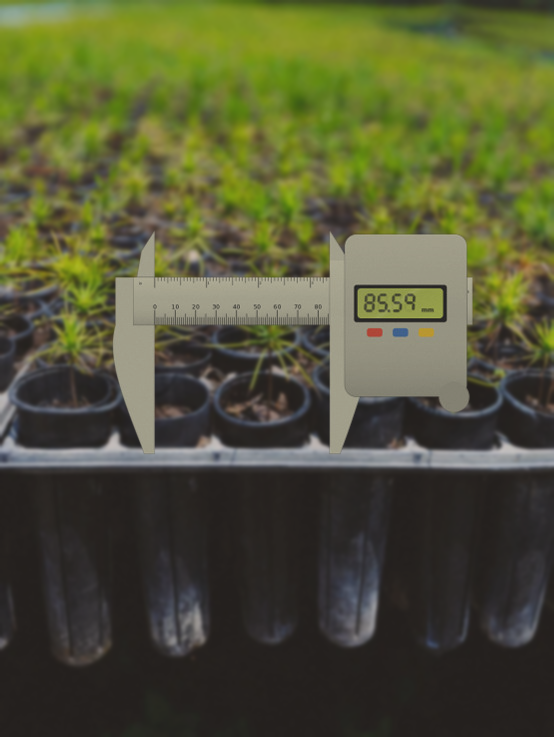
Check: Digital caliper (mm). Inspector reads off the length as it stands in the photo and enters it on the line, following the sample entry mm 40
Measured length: mm 85.59
